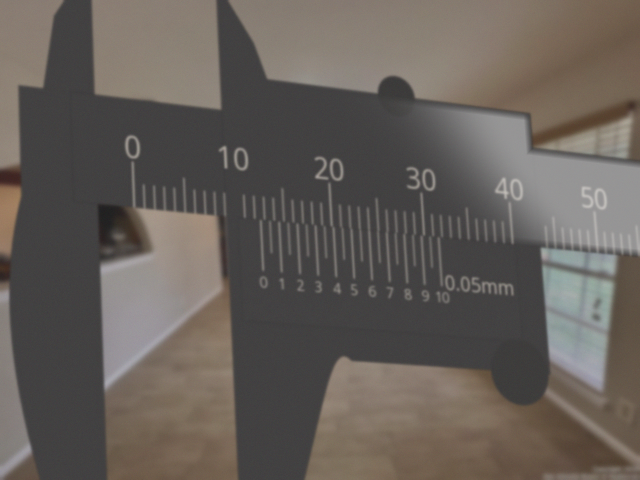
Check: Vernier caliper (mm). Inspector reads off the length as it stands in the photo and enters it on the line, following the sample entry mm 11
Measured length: mm 12.6
